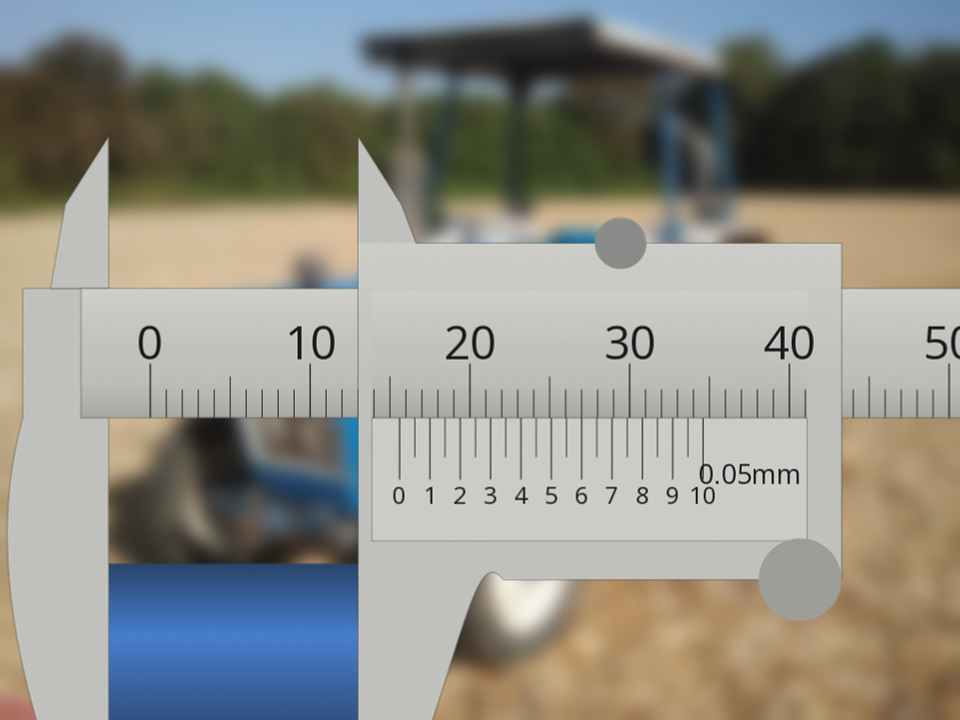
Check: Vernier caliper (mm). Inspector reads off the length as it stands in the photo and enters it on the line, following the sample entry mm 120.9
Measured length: mm 15.6
